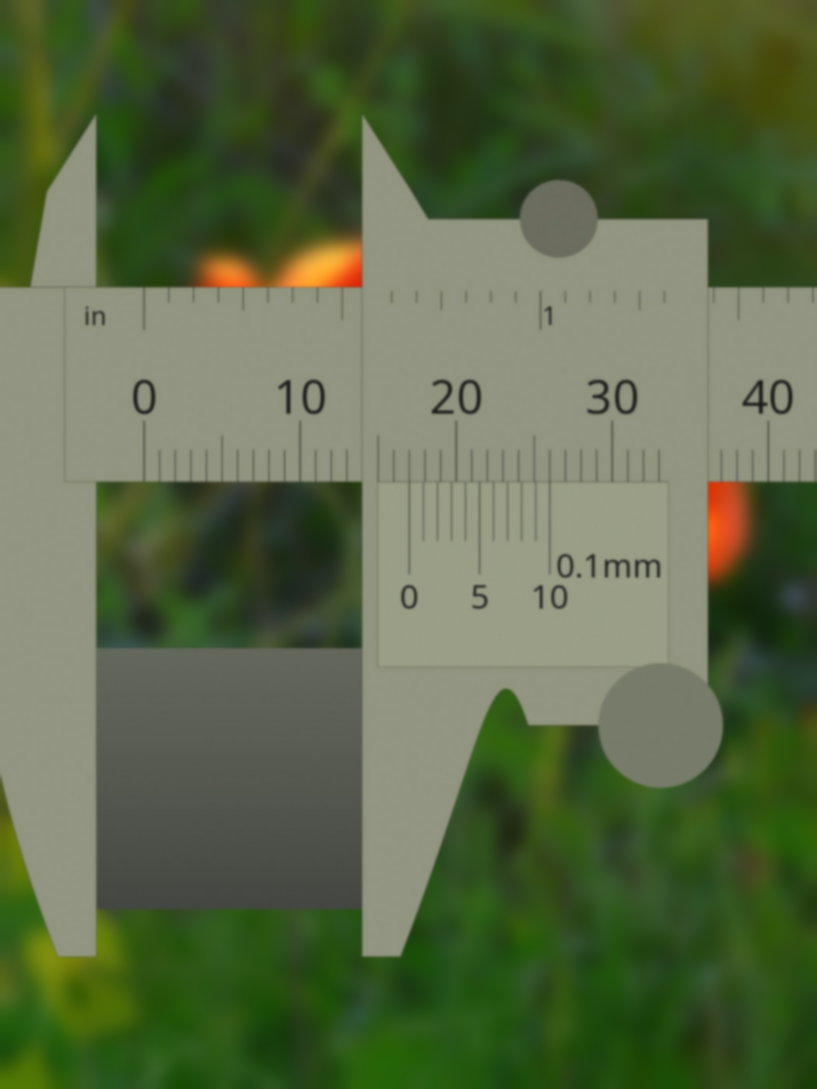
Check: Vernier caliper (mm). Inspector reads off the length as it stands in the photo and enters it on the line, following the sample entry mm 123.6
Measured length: mm 17.0
